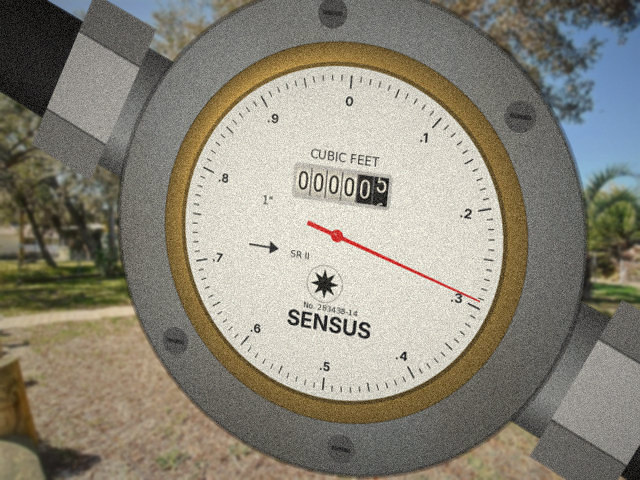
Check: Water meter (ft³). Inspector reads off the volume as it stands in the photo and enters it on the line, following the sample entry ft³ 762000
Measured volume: ft³ 5.29
